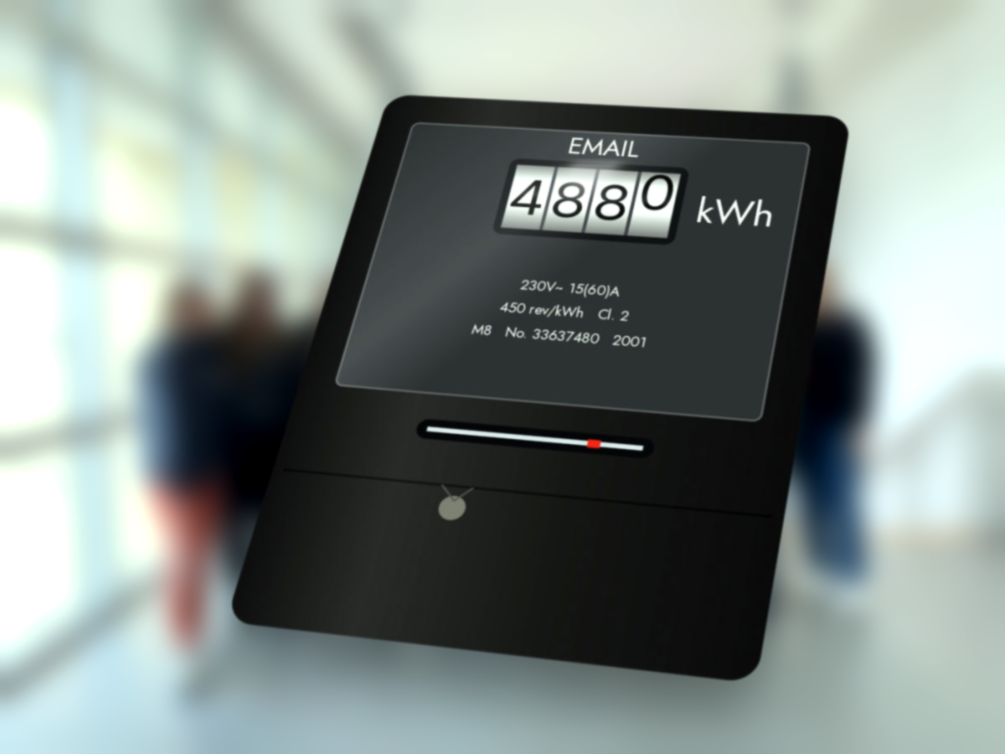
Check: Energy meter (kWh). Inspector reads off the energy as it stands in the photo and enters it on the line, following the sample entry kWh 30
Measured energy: kWh 4880
